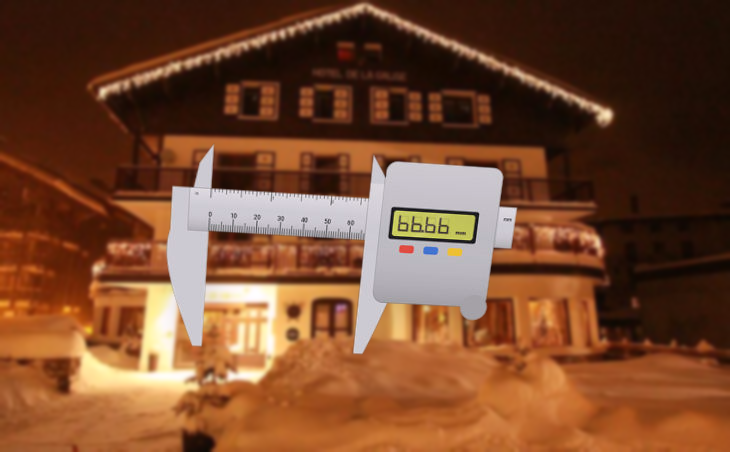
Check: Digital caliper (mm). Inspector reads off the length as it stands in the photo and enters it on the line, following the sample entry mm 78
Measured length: mm 66.66
